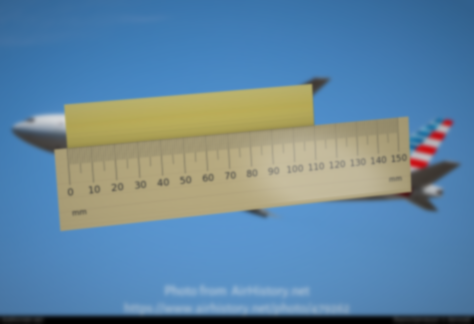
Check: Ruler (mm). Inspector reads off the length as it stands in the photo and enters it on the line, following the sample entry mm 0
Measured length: mm 110
